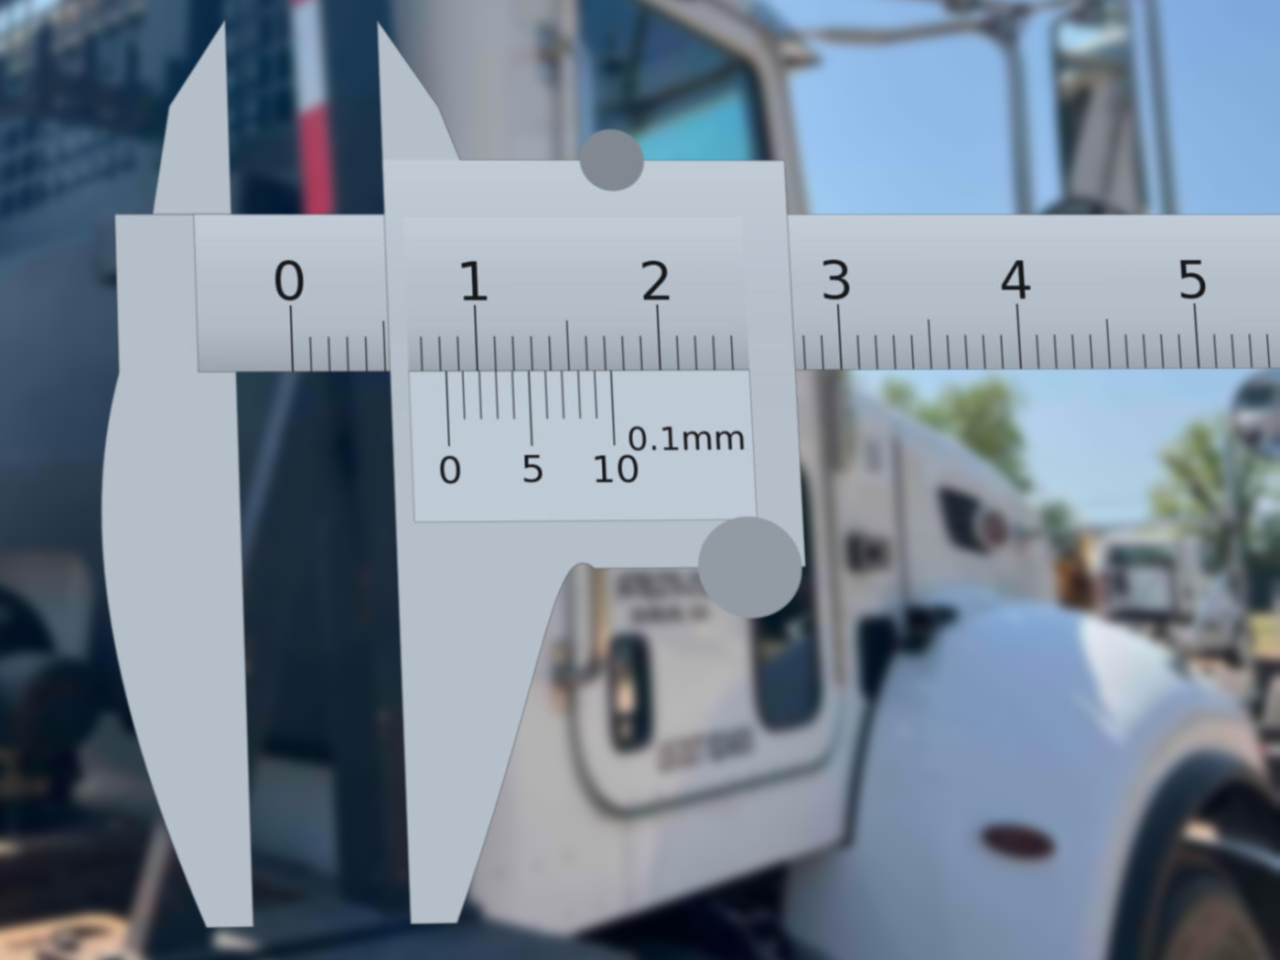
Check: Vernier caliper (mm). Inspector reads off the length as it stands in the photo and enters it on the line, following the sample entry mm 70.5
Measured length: mm 8.3
